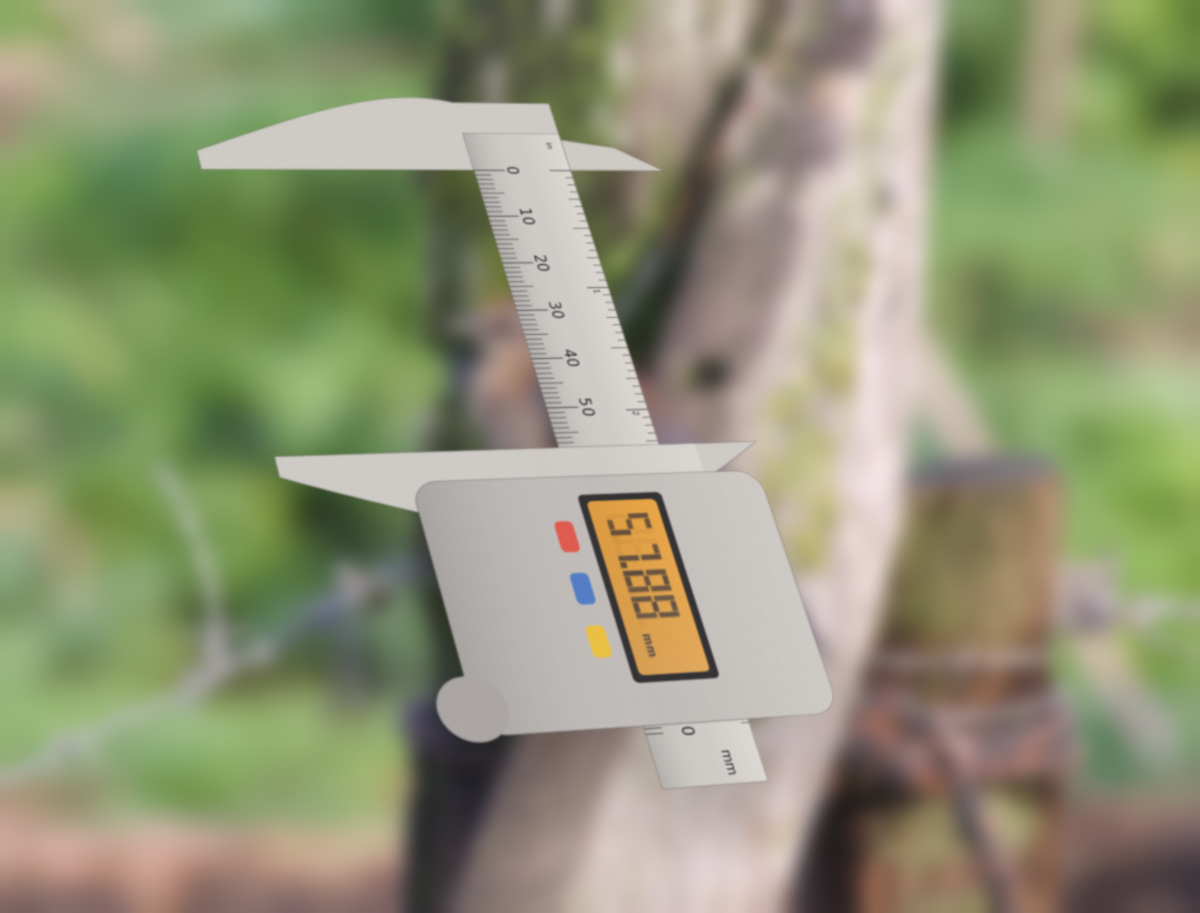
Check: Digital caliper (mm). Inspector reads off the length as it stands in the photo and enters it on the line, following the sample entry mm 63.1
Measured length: mm 57.88
